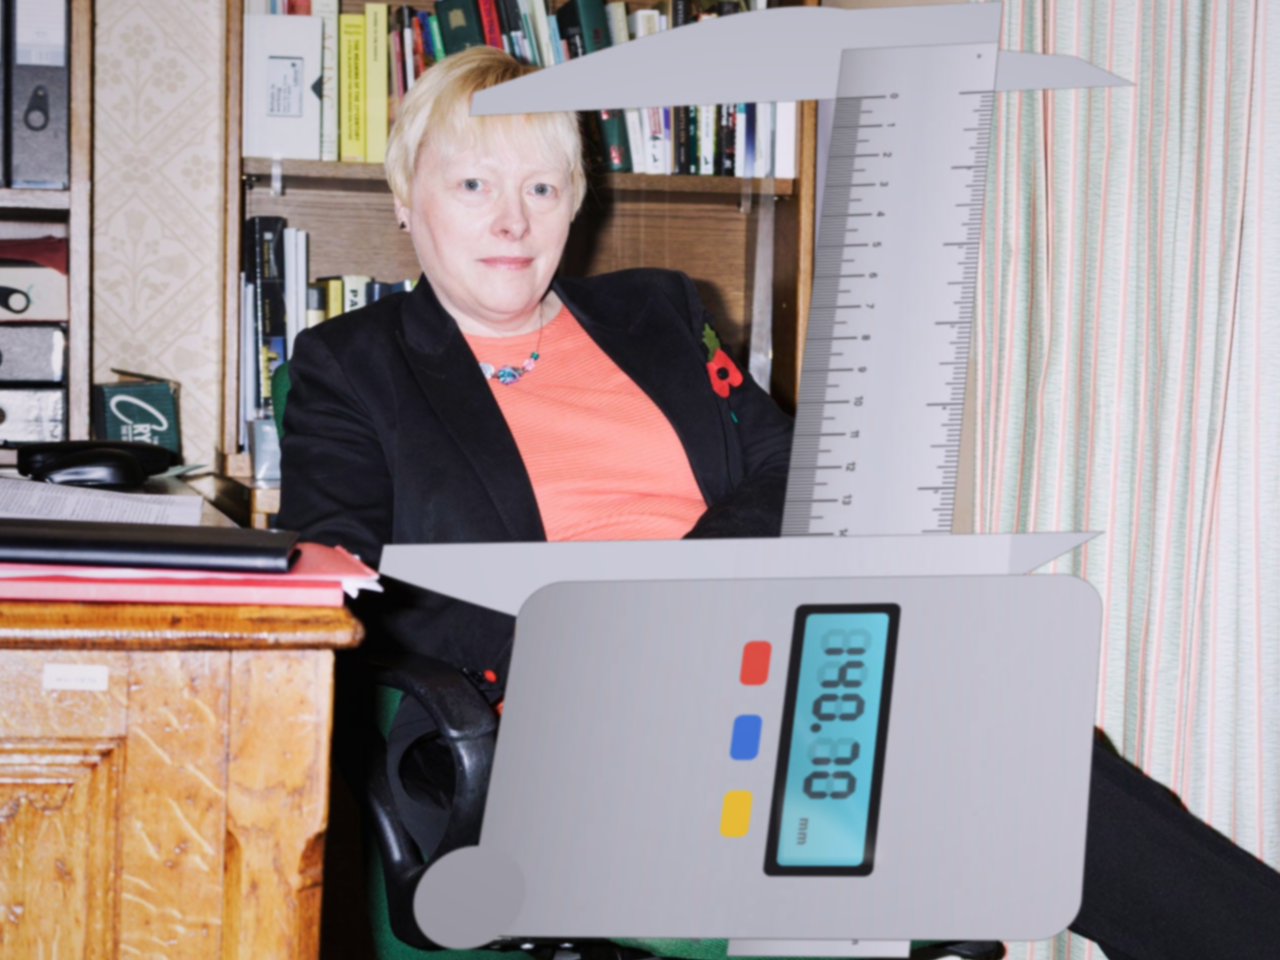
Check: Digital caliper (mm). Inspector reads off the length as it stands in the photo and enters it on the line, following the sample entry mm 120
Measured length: mm 140.70
